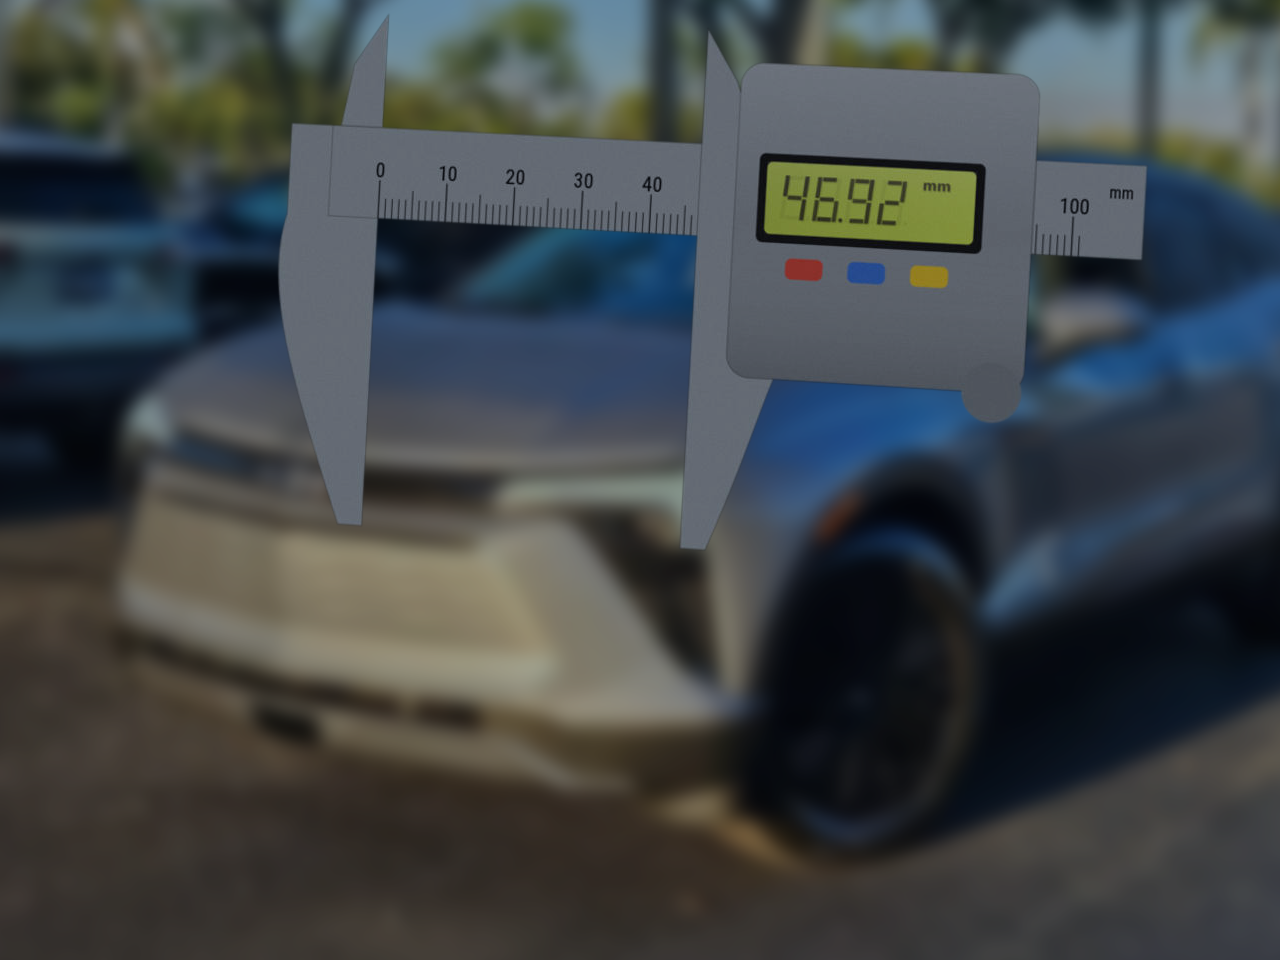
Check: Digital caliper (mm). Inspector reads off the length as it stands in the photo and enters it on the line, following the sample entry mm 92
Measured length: mm 46.92
